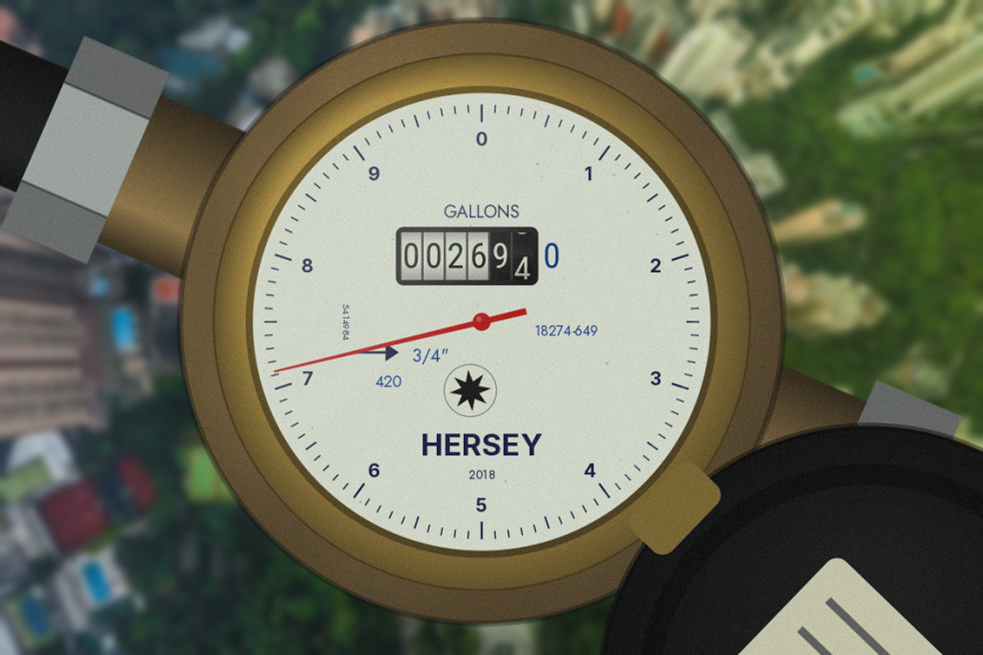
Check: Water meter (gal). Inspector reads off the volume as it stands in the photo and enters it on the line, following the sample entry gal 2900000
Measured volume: gal 26937.1
